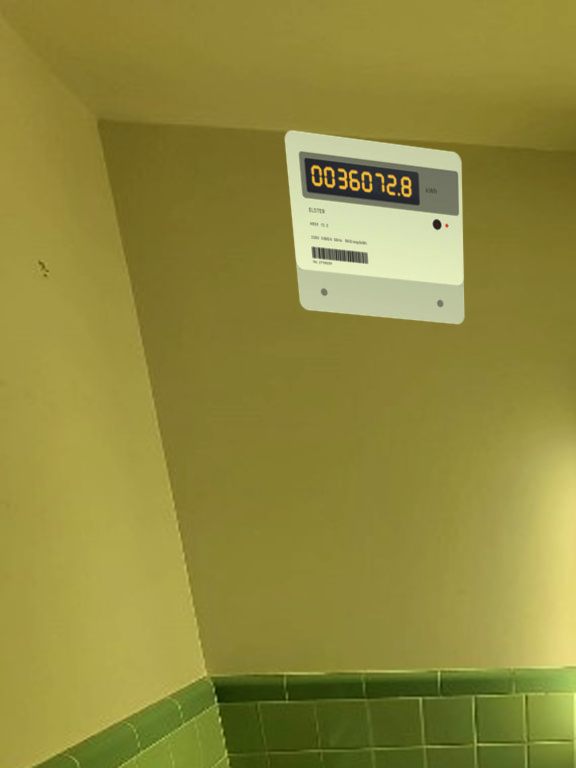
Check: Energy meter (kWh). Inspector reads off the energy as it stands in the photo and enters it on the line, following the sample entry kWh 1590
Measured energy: kWh 36072.8
